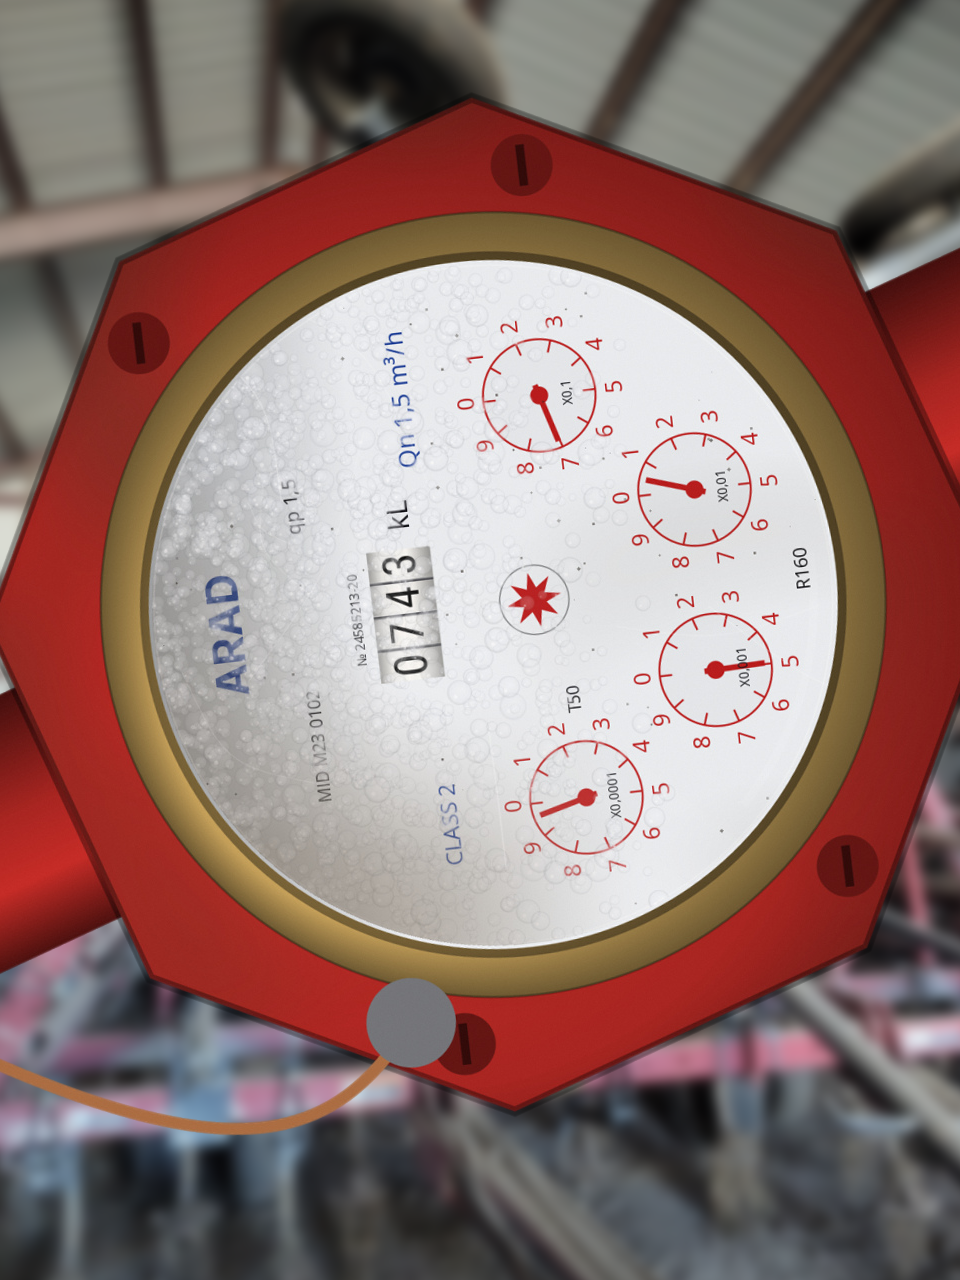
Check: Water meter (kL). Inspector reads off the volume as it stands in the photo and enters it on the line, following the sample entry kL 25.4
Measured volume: kL 743.7049
